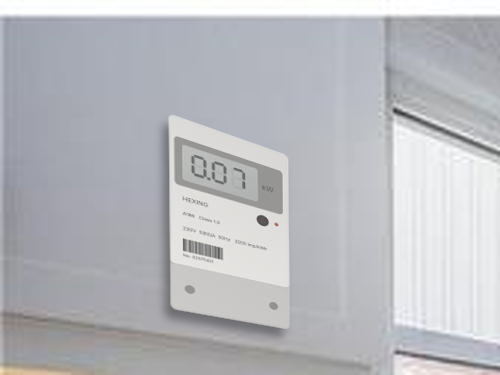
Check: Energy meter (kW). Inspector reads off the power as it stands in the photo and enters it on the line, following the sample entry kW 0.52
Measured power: kW 0.07
